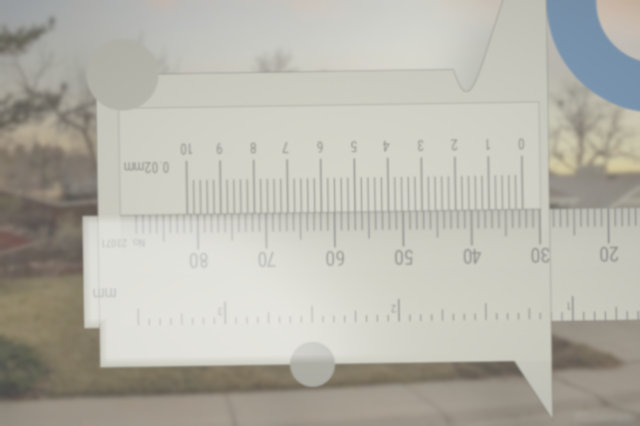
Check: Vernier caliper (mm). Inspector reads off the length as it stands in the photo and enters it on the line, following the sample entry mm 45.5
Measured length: mm 32.5
